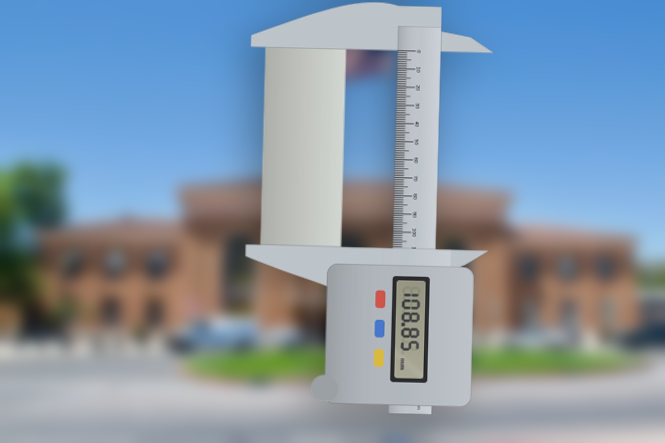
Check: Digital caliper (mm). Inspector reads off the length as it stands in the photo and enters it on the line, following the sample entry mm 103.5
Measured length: mm 108.85
